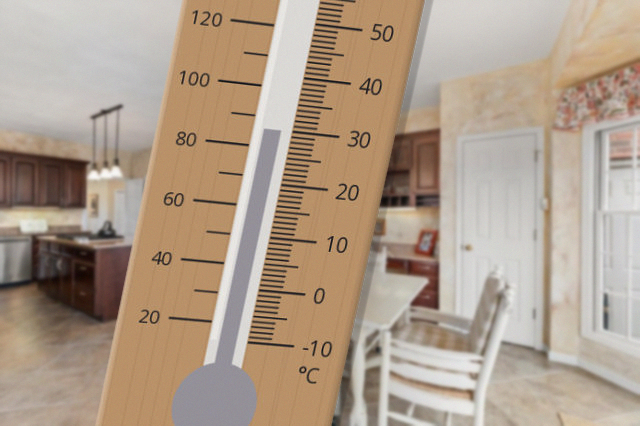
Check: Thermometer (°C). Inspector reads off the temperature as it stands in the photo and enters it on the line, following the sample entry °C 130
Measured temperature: °C 30
